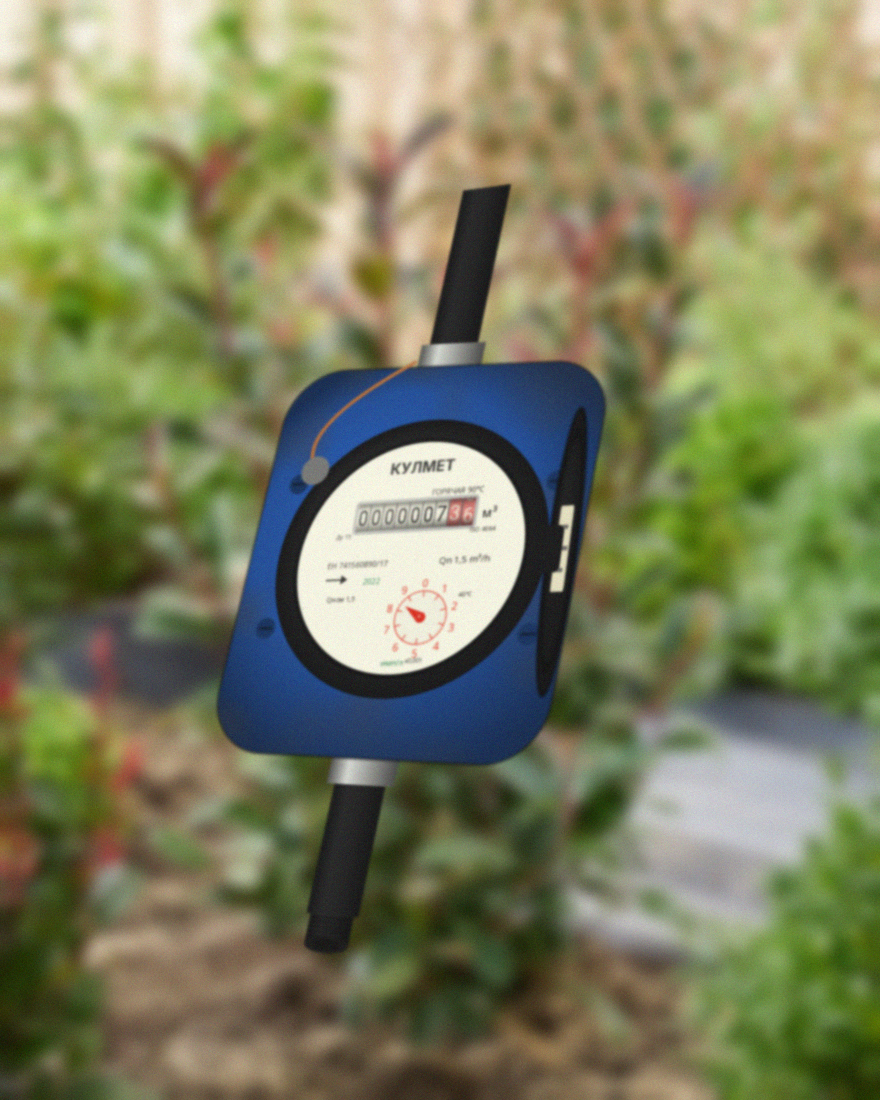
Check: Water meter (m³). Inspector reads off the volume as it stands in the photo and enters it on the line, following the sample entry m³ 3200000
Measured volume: m³ 7.358
